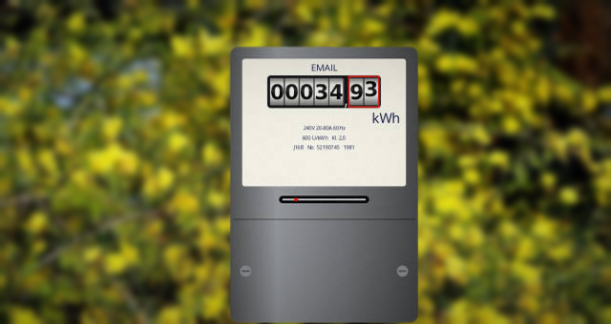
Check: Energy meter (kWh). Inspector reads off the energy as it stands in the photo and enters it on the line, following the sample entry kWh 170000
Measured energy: kWh 34.93
